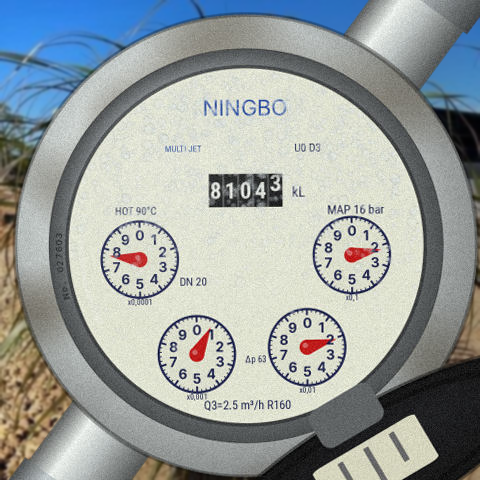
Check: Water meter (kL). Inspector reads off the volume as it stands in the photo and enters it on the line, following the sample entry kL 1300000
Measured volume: kL 81043.2207
